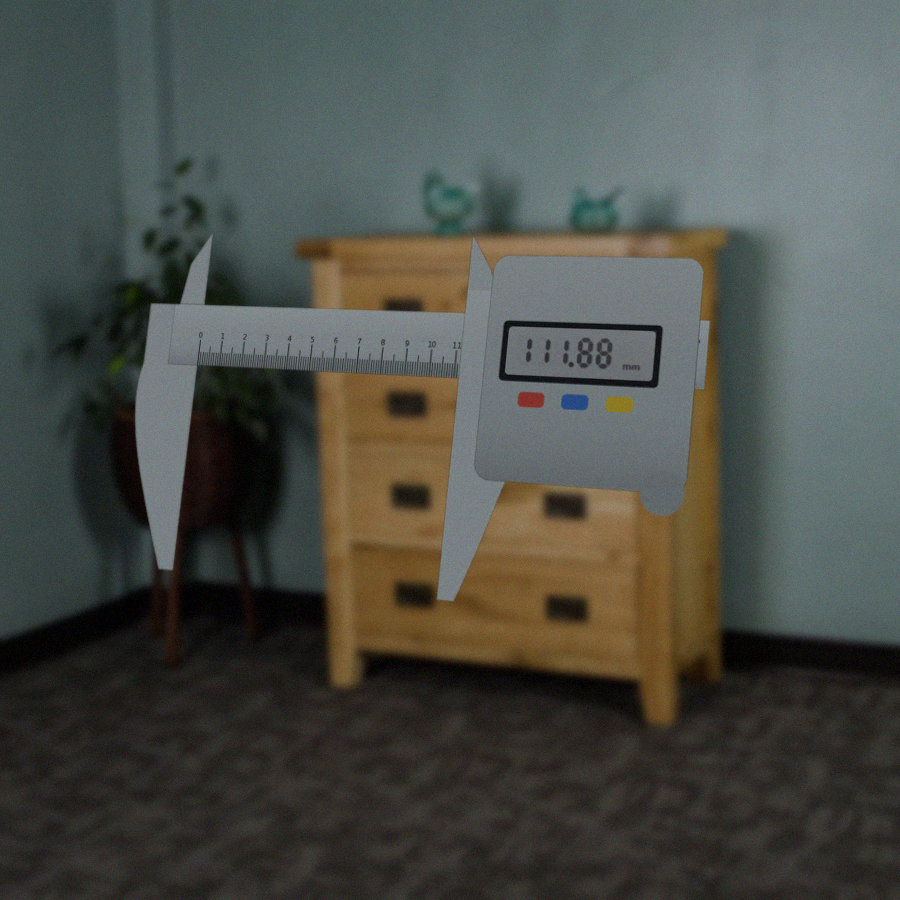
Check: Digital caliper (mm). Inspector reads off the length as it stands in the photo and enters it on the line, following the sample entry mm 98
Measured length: mm 111.88
